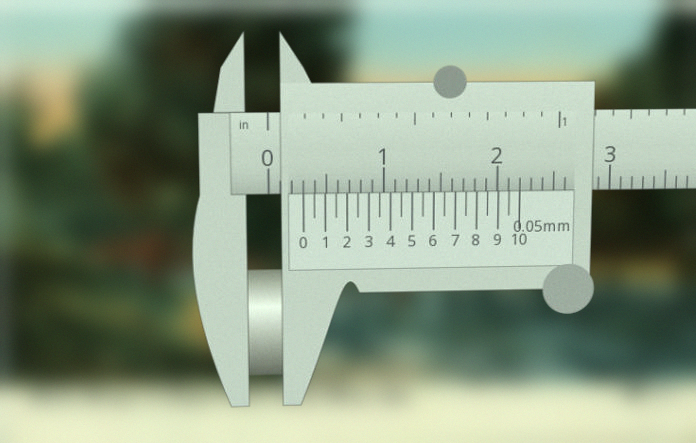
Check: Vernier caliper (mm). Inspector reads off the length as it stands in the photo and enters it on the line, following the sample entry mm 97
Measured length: mm 3.0
